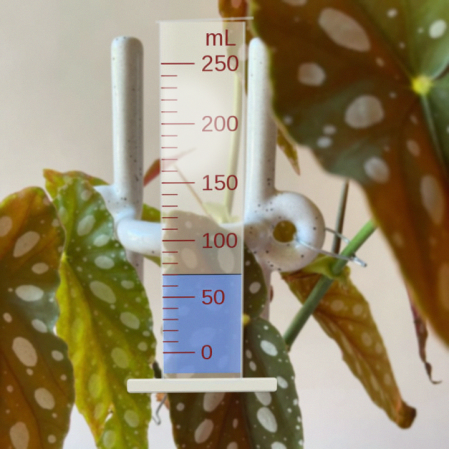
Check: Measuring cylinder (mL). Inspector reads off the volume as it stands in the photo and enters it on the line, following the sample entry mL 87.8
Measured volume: mL 70
